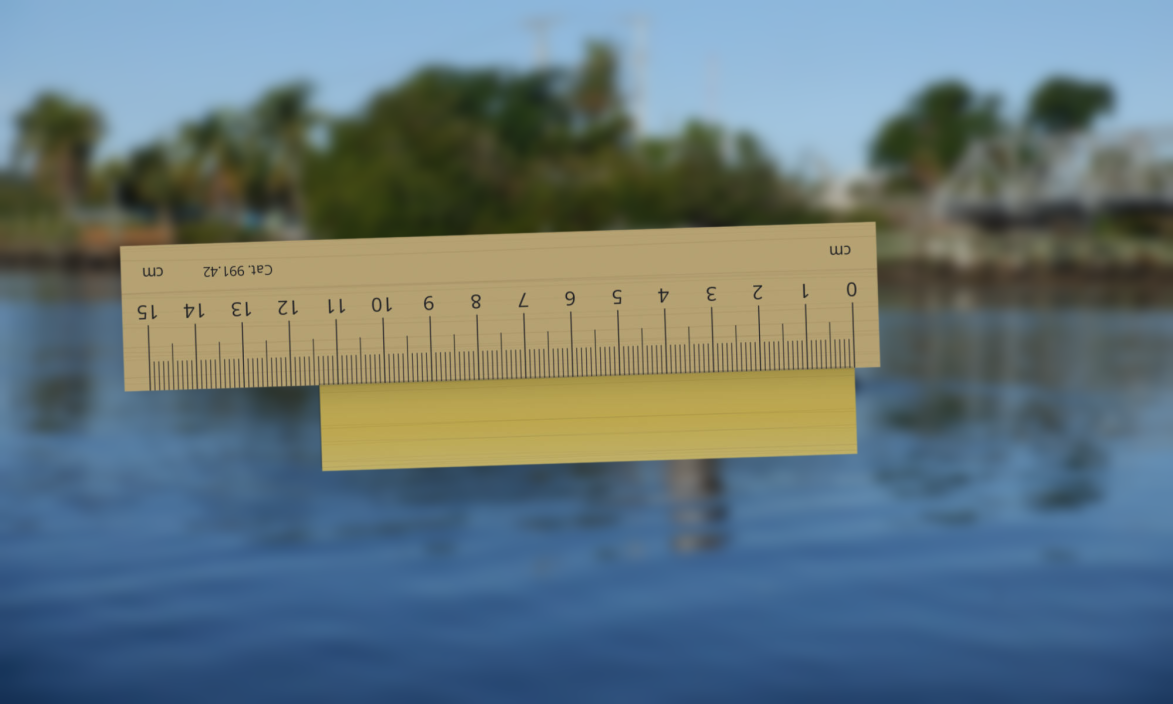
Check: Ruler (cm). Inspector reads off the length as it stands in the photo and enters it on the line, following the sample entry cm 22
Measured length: cm 11.4
